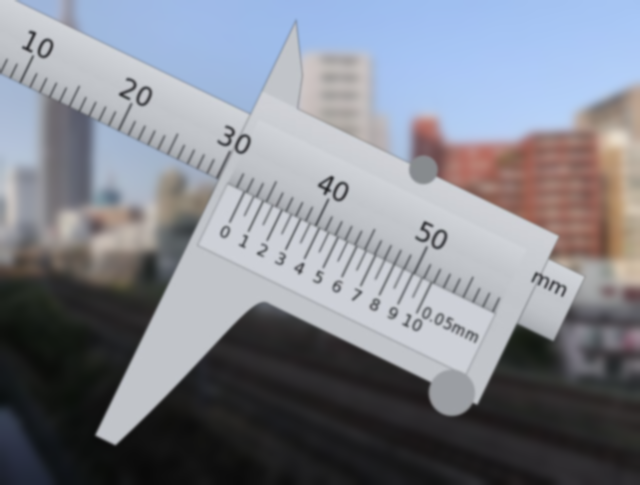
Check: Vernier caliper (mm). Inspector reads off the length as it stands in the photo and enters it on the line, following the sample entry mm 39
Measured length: mm 32.8
